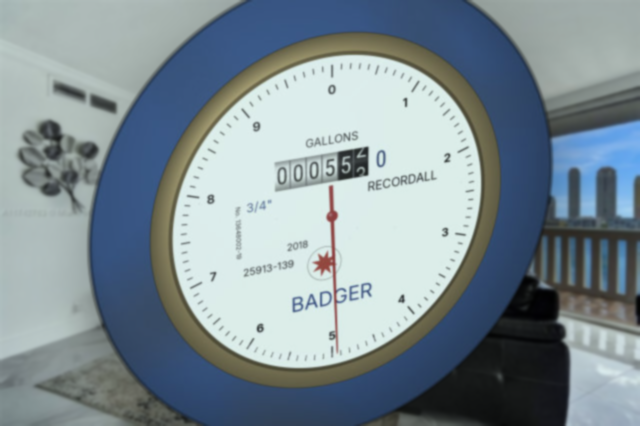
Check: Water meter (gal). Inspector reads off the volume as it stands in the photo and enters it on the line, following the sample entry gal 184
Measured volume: gal 5524.9
